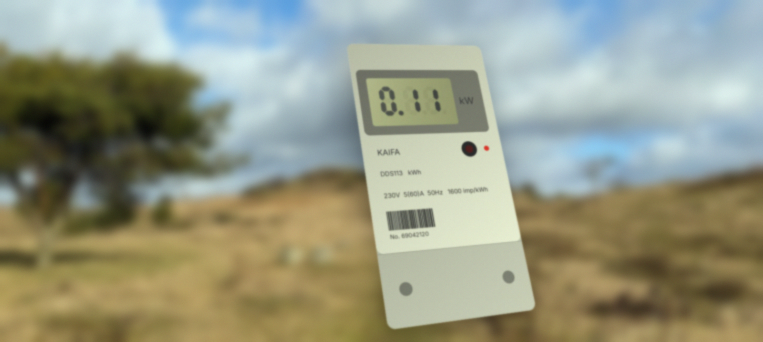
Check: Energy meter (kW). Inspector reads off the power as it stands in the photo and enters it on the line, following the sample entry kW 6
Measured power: kW 0.11
